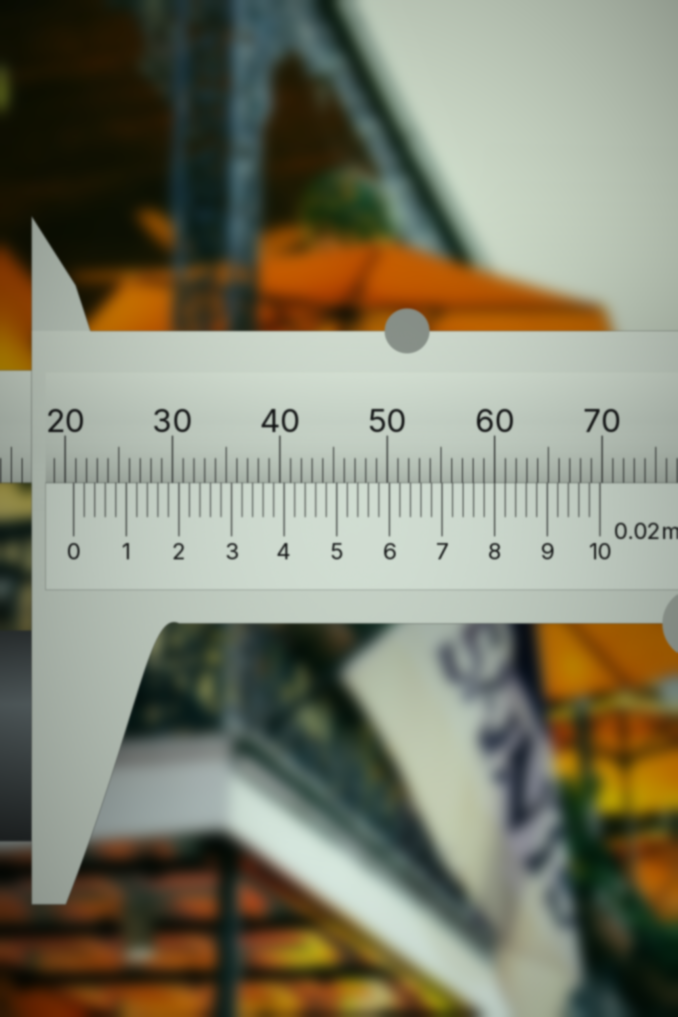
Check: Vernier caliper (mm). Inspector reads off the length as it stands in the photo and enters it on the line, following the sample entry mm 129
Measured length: mm 20.8
